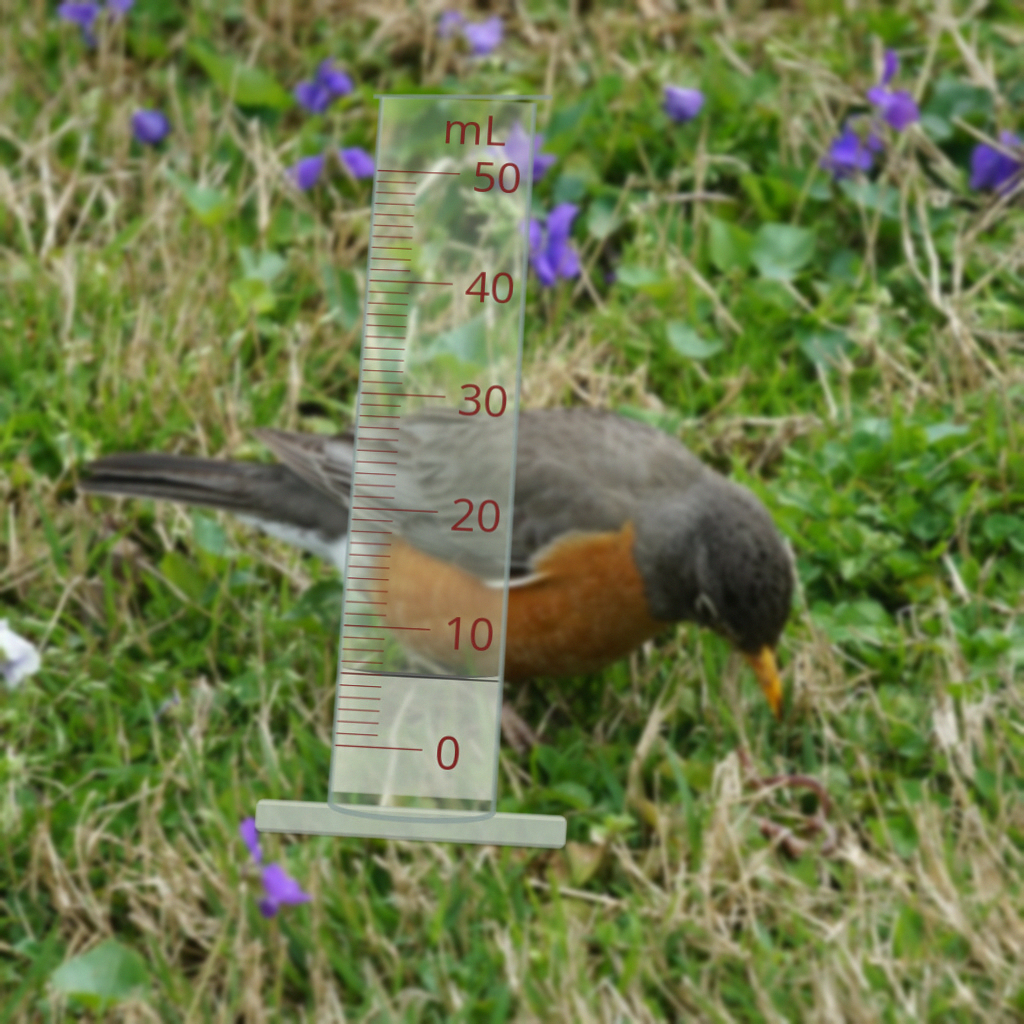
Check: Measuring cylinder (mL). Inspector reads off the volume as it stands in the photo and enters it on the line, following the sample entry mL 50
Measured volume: mL 6
